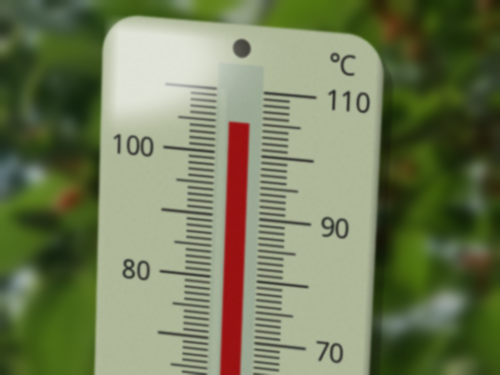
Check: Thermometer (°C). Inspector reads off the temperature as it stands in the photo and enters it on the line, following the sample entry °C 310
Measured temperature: °C 105
